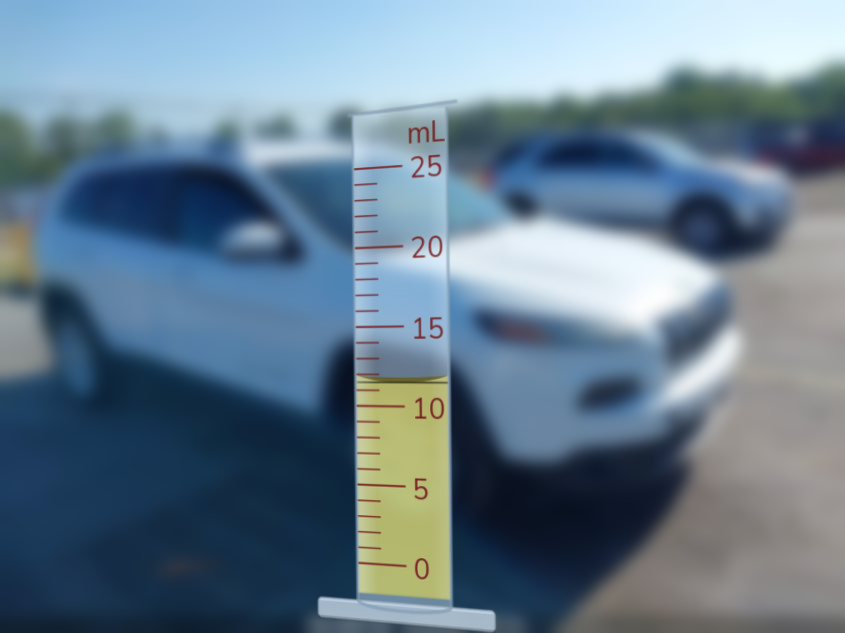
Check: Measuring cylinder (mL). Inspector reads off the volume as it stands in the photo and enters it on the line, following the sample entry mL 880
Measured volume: mL 11.5
